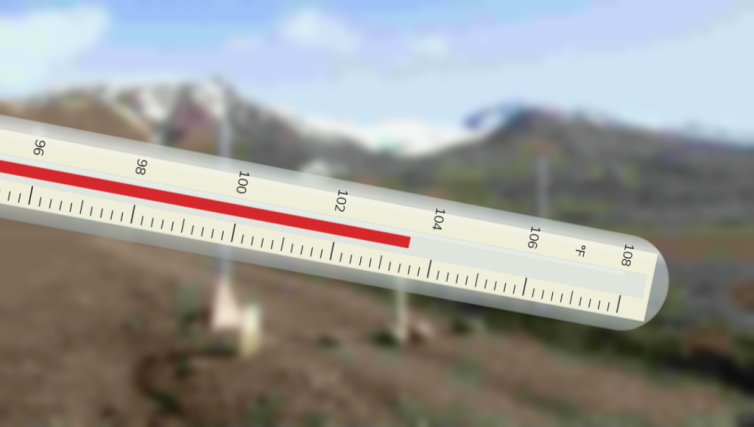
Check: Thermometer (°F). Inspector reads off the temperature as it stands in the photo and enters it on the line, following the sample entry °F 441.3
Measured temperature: °F 103.5
